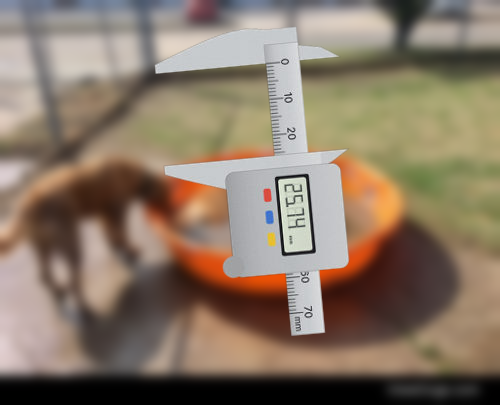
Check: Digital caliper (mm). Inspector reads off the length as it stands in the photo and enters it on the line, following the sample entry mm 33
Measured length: mm 25.74
